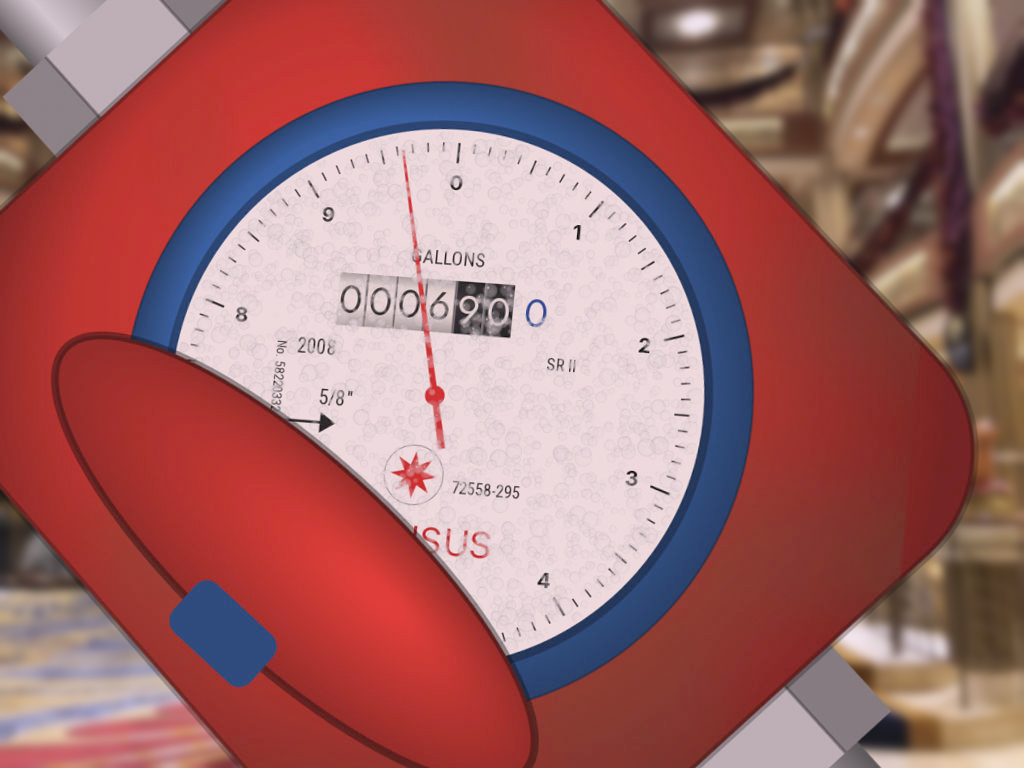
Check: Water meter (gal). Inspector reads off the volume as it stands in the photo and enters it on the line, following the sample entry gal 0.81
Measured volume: gal 6899.6
